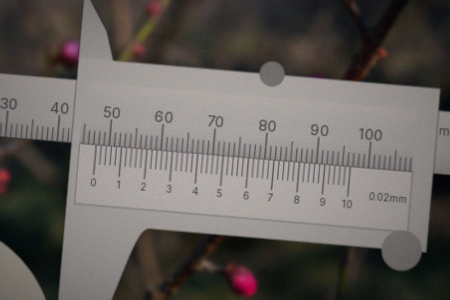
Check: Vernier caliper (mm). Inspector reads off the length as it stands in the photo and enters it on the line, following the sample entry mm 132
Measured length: mm 47.5
